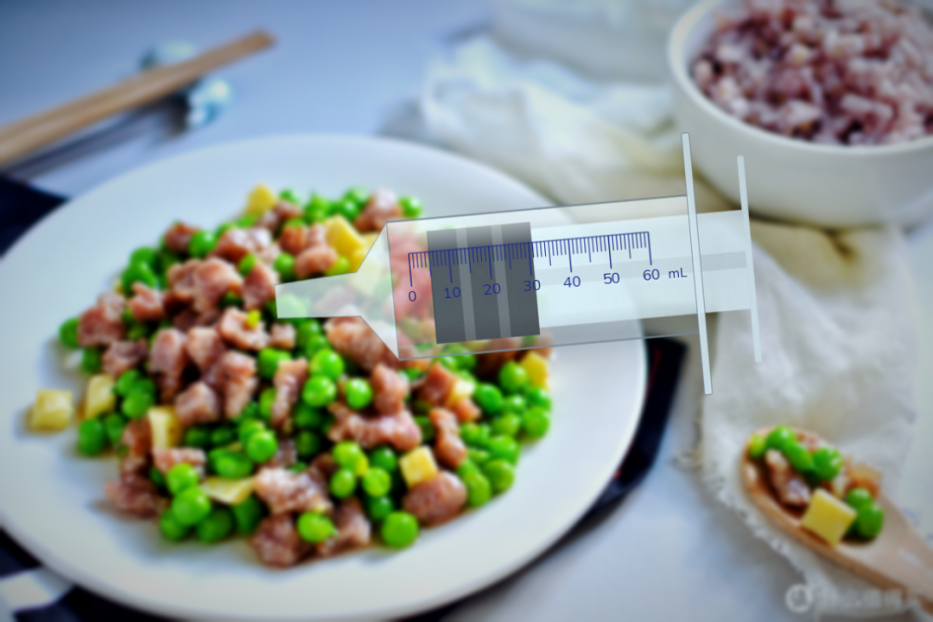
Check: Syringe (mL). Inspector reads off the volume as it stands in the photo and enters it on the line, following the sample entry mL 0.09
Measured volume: mL 5
